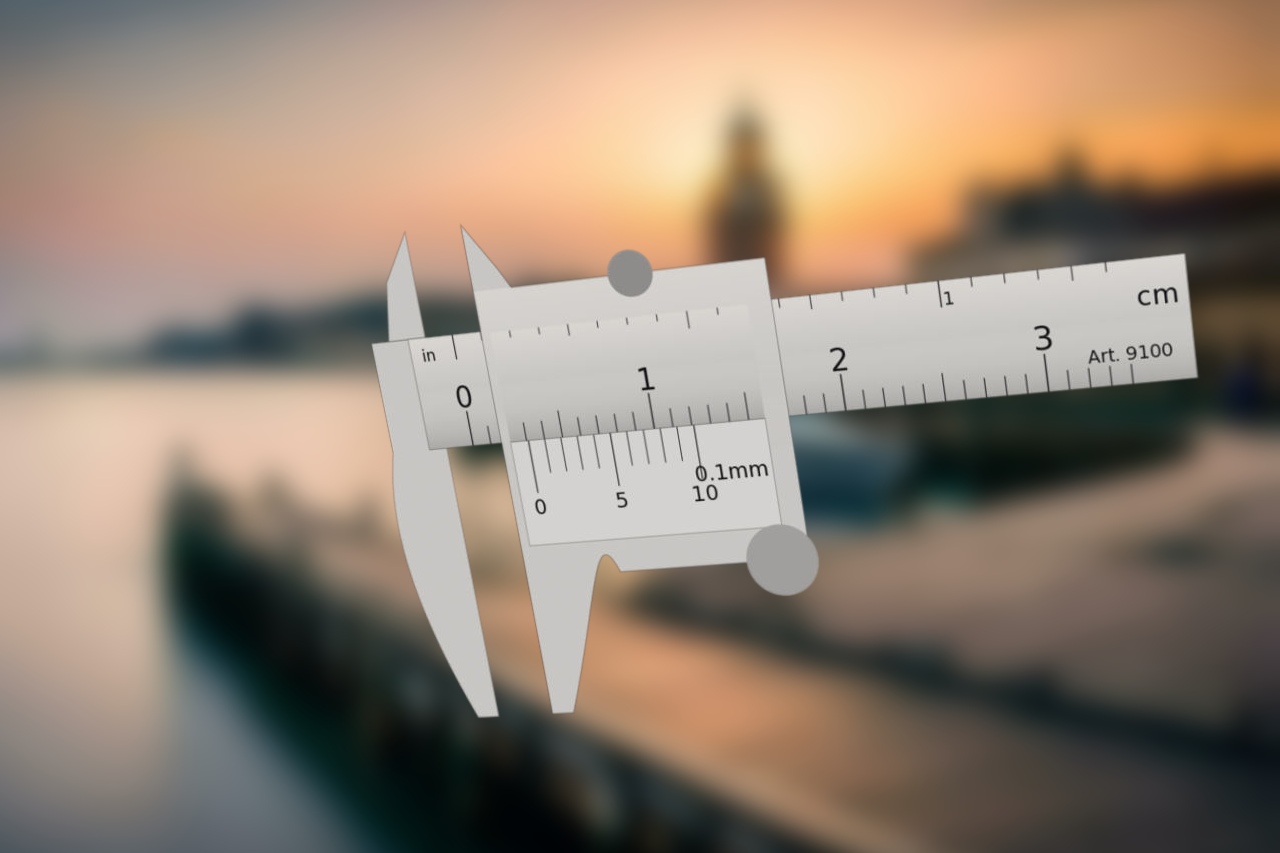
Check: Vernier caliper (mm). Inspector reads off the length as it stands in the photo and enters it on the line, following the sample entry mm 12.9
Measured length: mm 3.1
